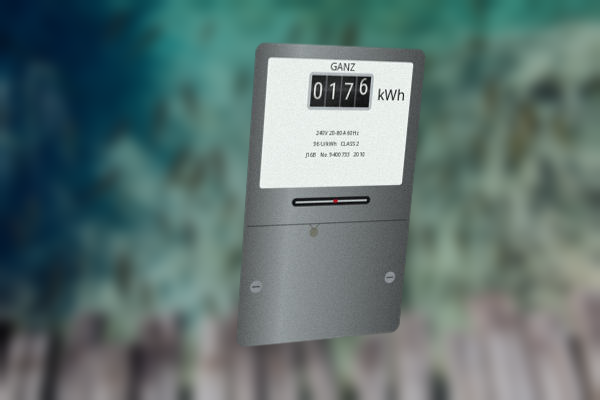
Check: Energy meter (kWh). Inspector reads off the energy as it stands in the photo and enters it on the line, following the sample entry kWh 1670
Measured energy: kWh 176
